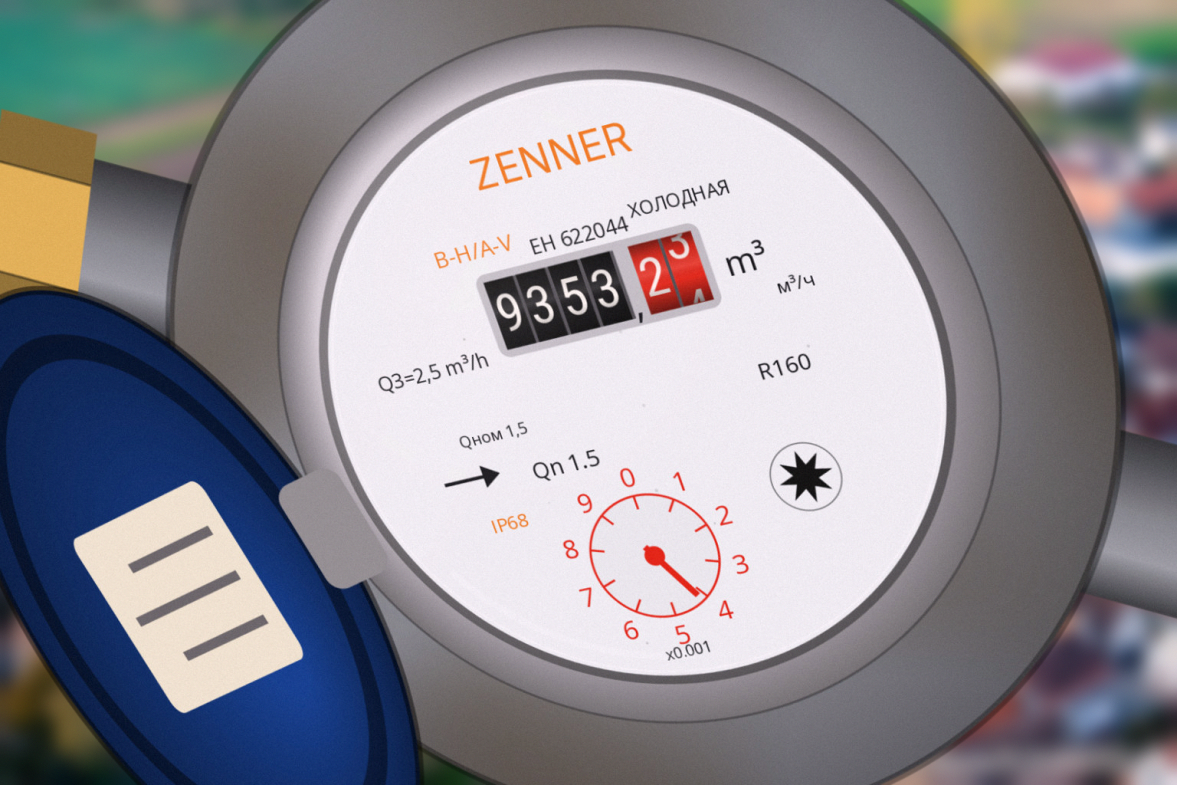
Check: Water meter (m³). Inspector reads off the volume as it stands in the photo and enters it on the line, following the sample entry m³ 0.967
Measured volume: m³ 9353.234
